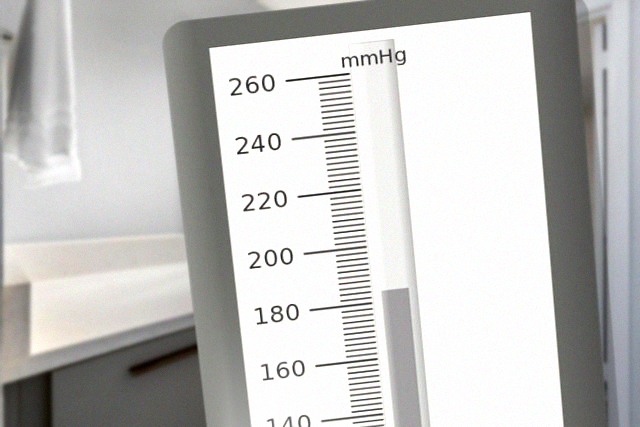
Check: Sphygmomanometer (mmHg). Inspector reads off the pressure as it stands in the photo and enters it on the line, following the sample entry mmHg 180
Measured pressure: mmHg 184
